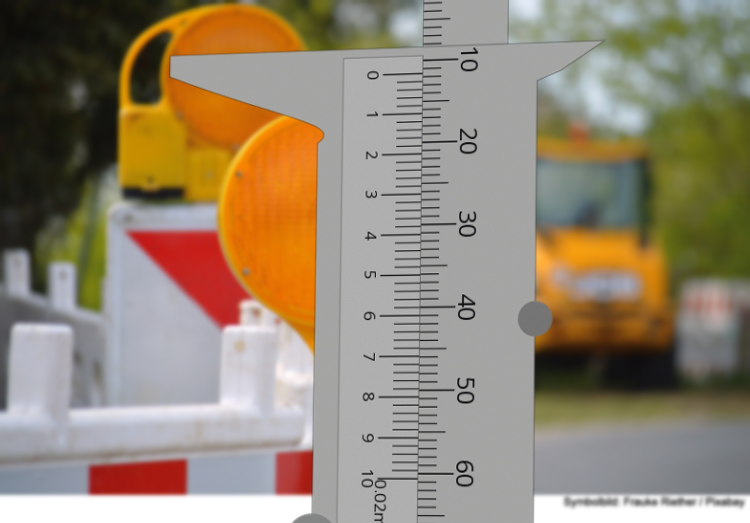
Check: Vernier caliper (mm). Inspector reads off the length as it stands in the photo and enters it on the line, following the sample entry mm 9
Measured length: mm 11.6
